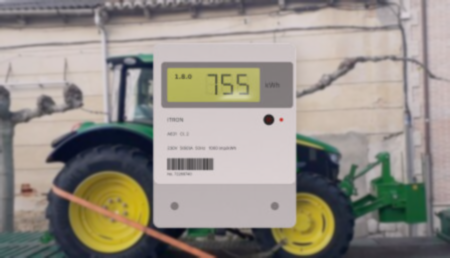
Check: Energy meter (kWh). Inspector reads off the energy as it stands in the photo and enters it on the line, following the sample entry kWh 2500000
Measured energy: kWh 755
